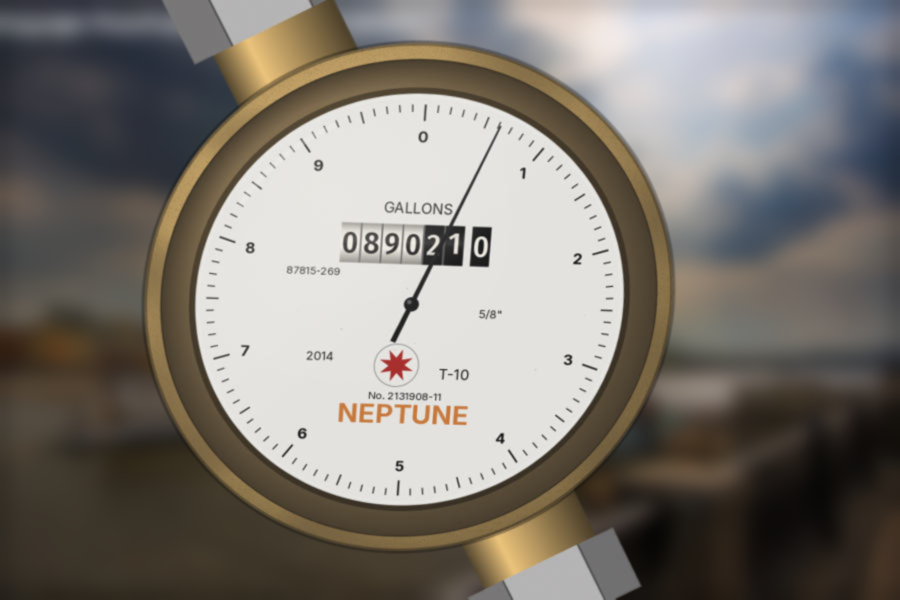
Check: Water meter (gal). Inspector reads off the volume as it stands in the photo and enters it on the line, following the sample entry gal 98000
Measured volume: gal 890210.6
